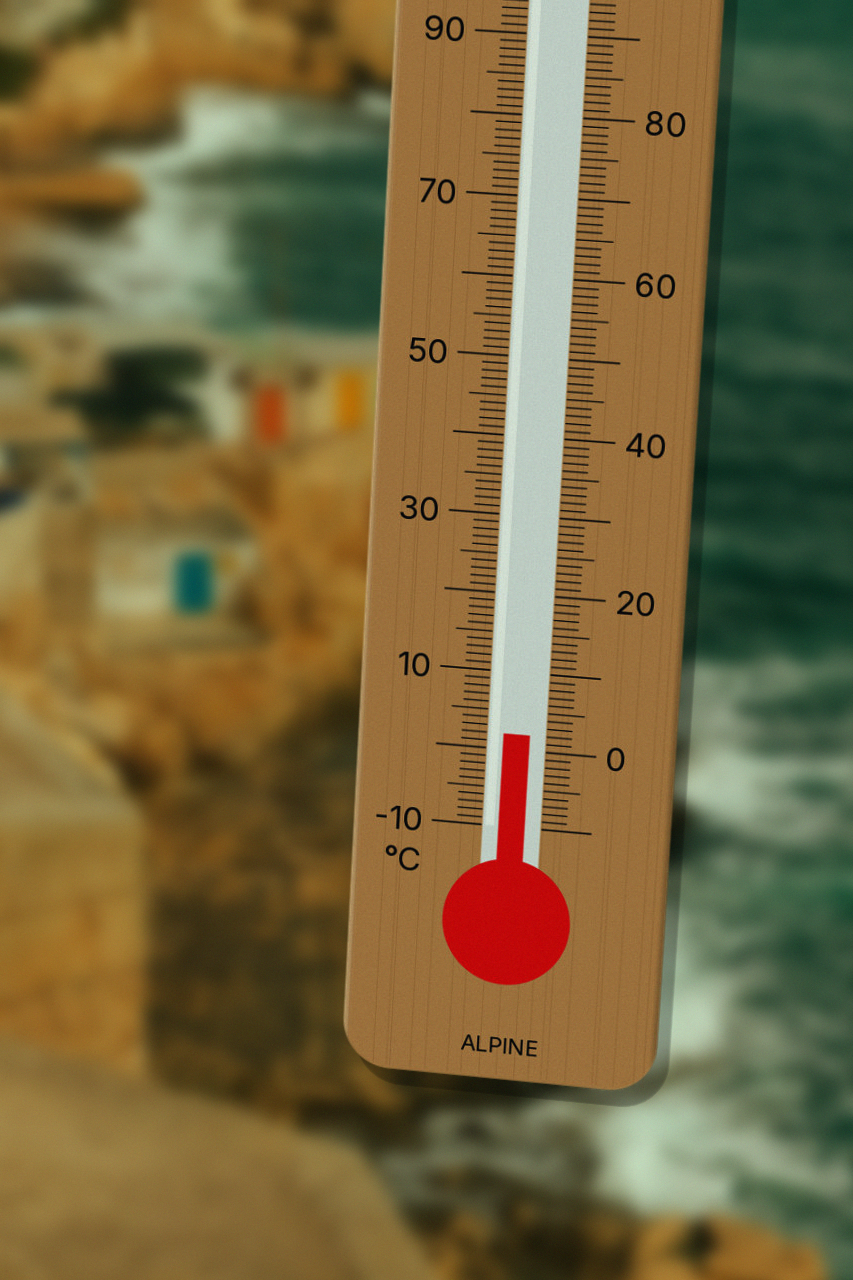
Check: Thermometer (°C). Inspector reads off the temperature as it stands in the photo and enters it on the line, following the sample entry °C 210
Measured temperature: °C 2
